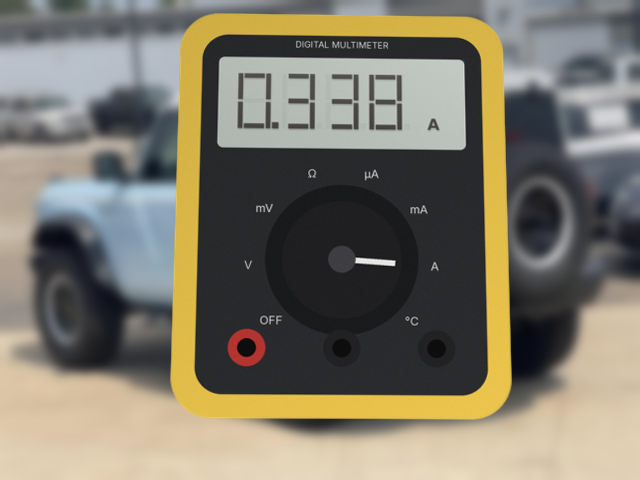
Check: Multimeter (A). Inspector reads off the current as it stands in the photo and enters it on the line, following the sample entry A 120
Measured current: A 0.338
